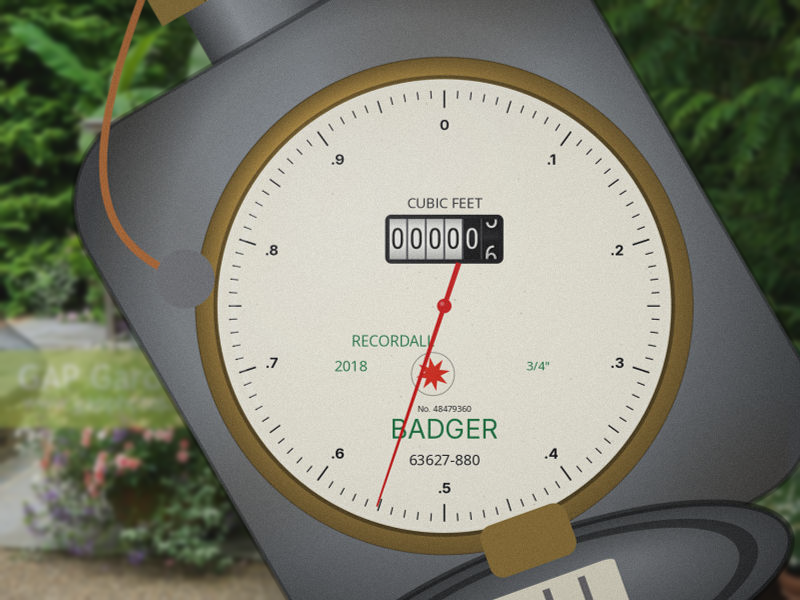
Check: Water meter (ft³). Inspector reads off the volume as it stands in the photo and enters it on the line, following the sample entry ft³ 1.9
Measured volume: ft³ 5.55
